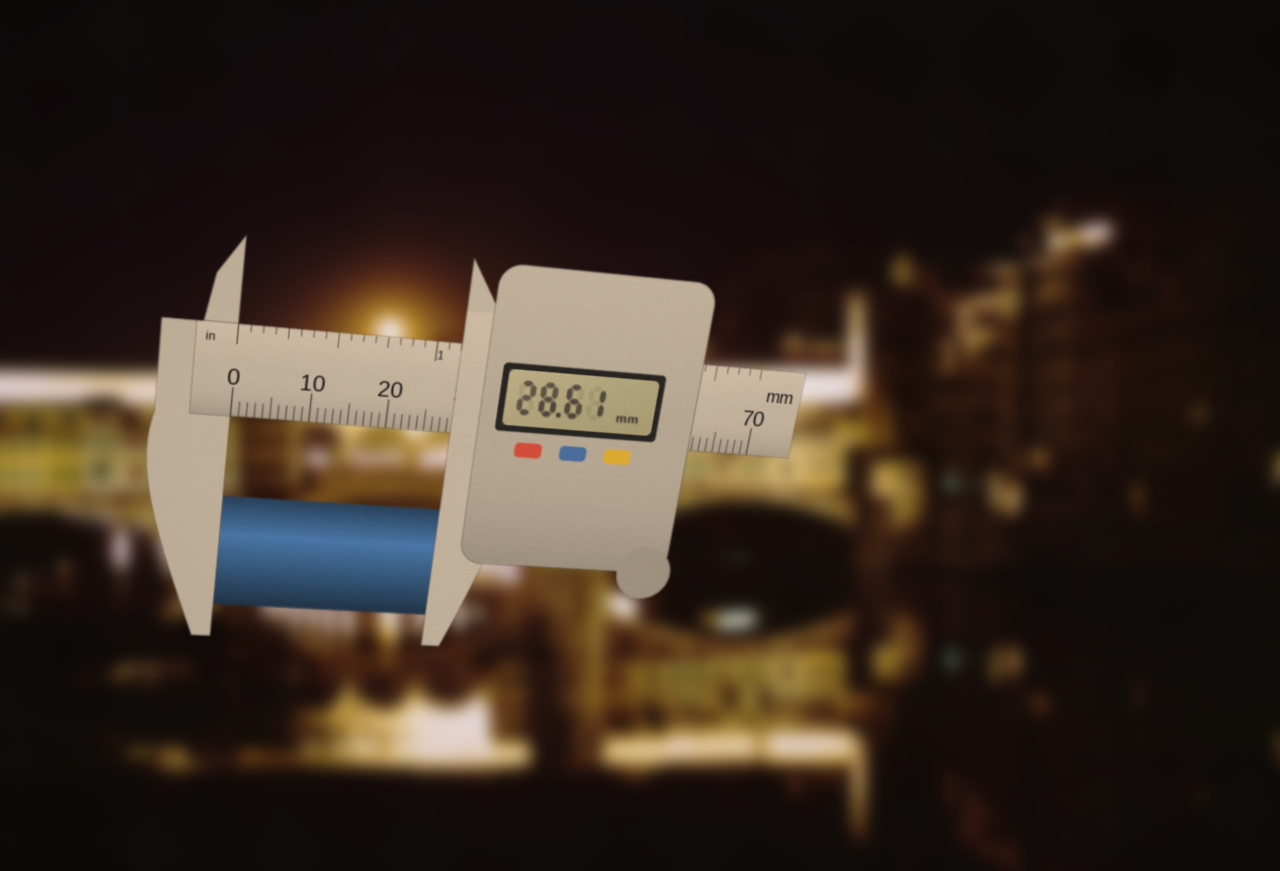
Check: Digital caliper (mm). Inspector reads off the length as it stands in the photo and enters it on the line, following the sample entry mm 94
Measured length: mm 28.61
